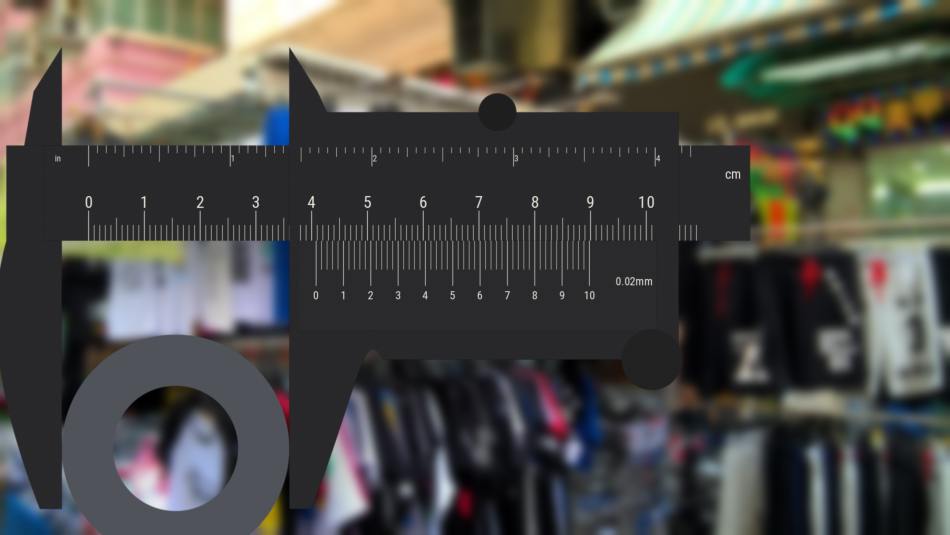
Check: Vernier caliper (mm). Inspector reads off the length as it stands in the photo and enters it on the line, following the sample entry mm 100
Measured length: mm 40.8
